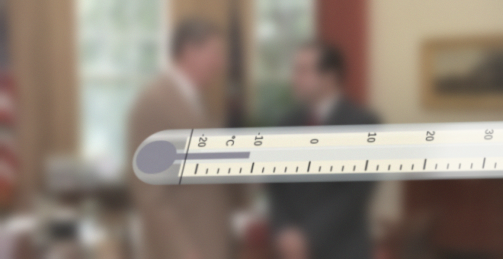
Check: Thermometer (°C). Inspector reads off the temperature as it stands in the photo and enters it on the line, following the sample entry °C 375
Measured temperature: °C -11
